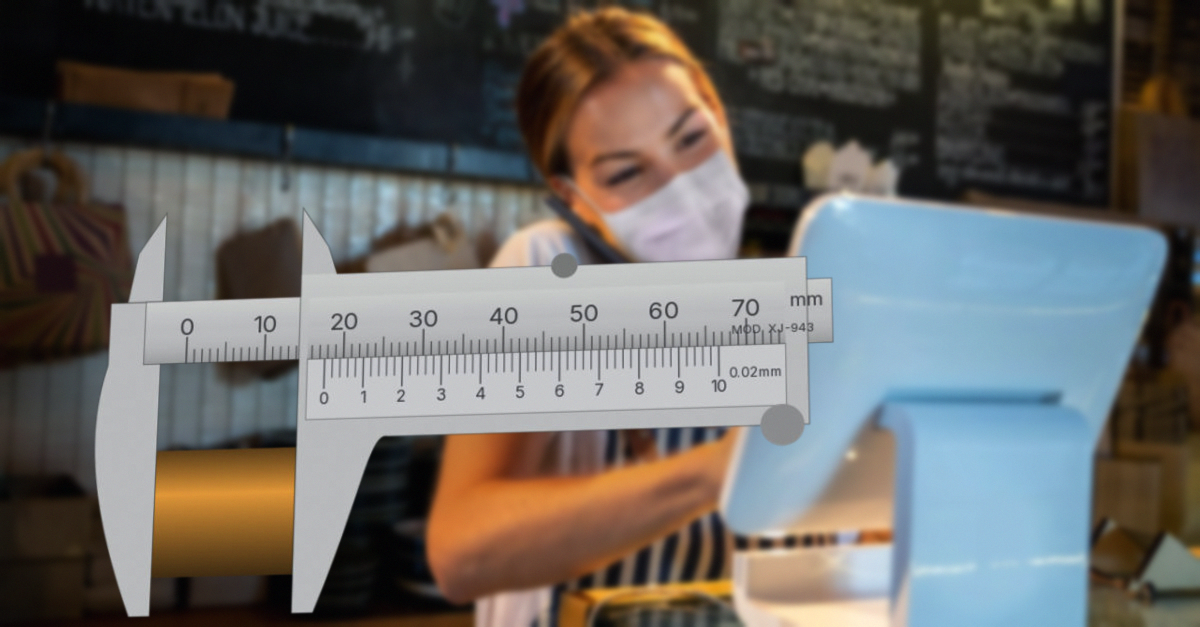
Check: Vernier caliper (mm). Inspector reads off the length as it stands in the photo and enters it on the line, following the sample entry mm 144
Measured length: mm 17.6
